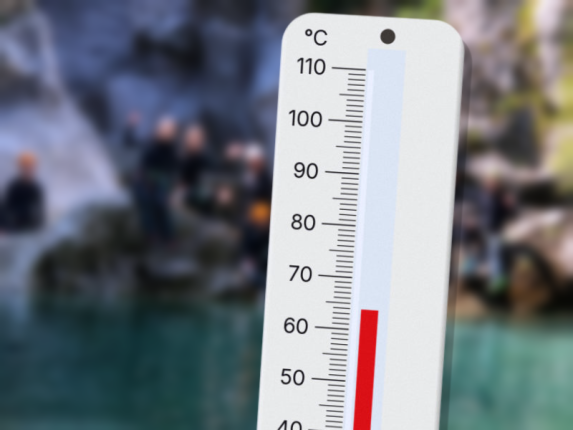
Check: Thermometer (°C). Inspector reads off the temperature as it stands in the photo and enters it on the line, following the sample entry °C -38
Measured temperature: °C 64
